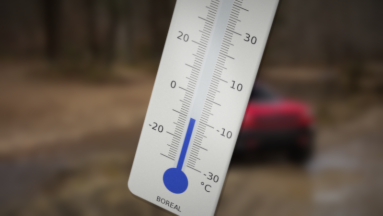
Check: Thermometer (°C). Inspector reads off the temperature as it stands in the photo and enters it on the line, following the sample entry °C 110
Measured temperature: °C -10
